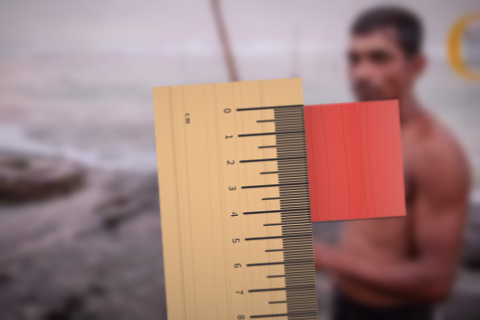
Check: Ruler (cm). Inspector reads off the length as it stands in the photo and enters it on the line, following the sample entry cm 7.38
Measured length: cm 4.5
